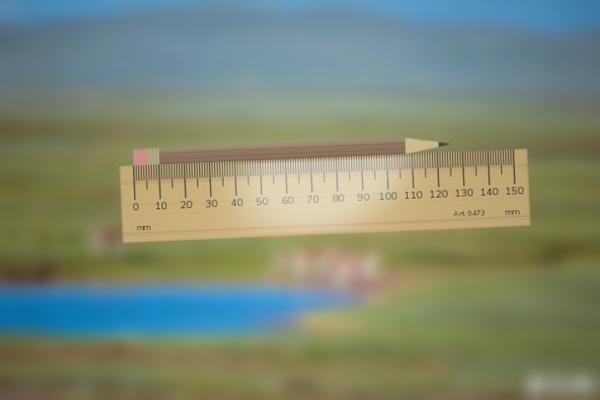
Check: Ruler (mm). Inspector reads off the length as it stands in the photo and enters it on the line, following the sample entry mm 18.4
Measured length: mm 125
